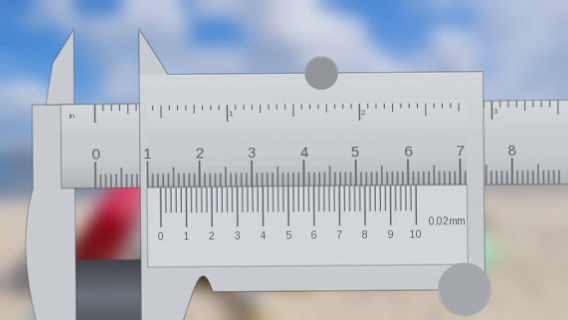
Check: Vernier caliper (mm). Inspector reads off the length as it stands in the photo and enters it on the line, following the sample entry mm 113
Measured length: mm 12.5
